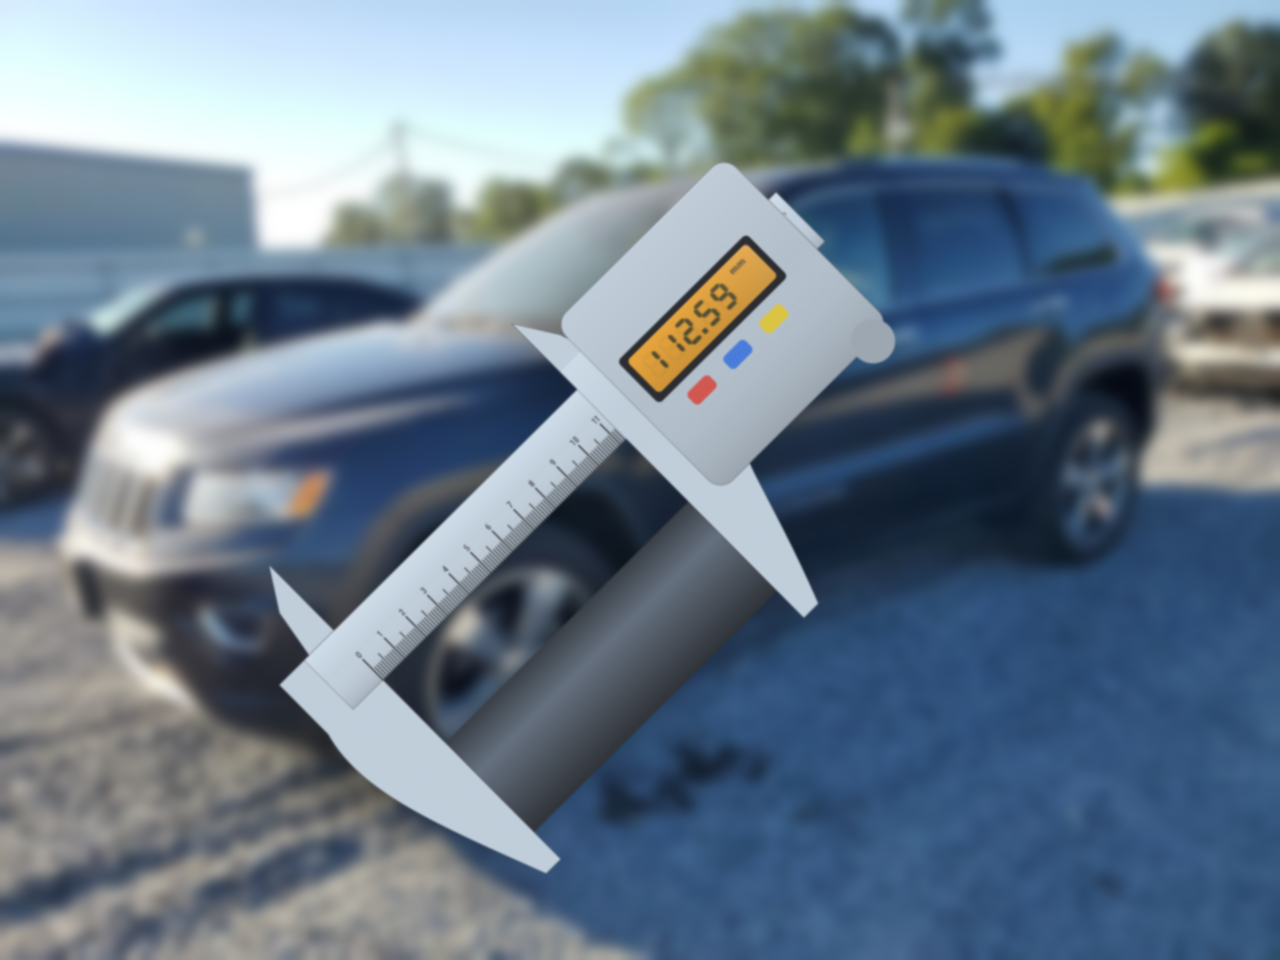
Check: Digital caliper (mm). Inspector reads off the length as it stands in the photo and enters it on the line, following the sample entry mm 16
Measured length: mm 112.59
